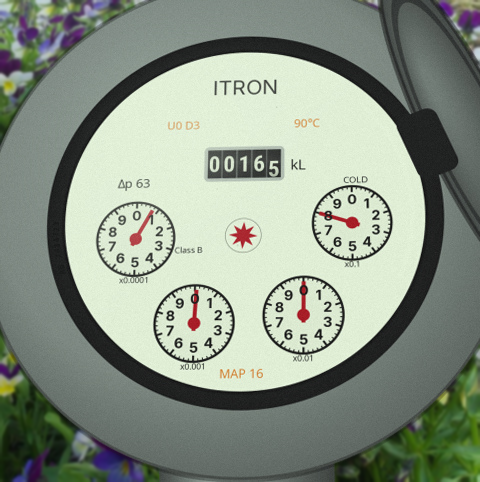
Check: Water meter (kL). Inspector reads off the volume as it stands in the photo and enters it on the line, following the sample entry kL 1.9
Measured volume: kL 164.8000
